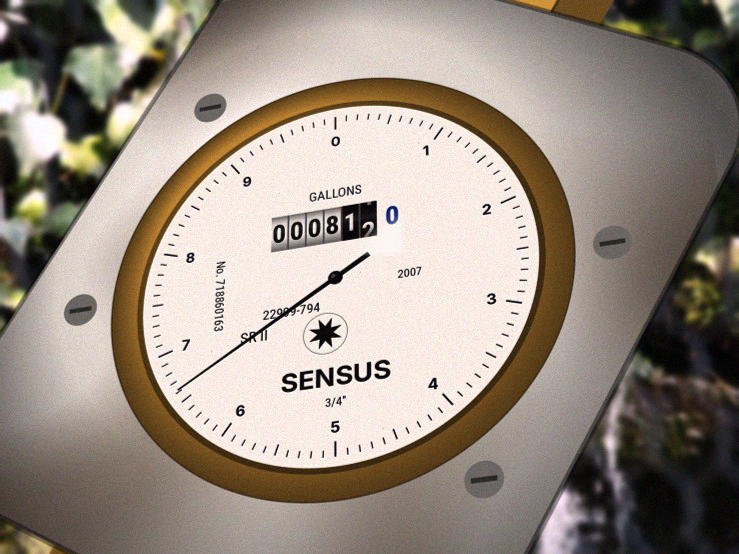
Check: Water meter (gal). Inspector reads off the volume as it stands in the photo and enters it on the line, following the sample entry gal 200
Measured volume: gal 8116.6
